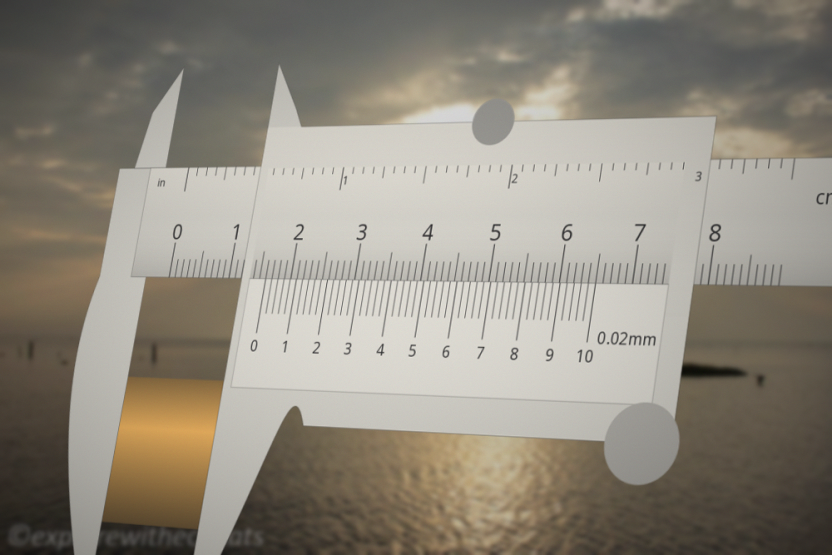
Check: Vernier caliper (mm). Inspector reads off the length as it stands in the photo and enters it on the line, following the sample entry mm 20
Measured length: mm 16.0
